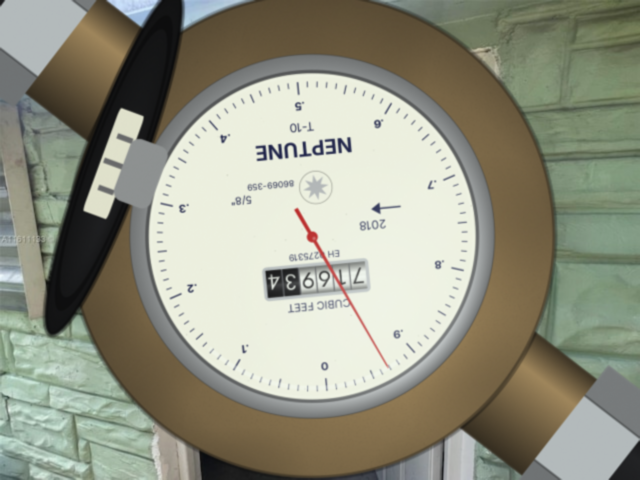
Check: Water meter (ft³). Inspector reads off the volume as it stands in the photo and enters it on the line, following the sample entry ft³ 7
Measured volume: ft³ 716933.93
